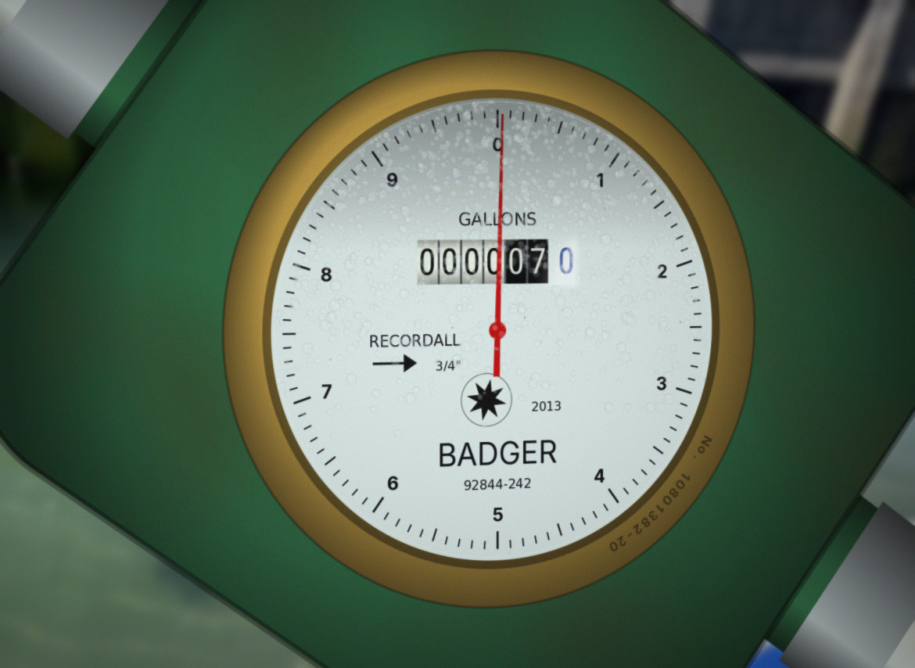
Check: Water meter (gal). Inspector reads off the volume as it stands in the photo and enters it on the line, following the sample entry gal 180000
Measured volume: gal 70.0
